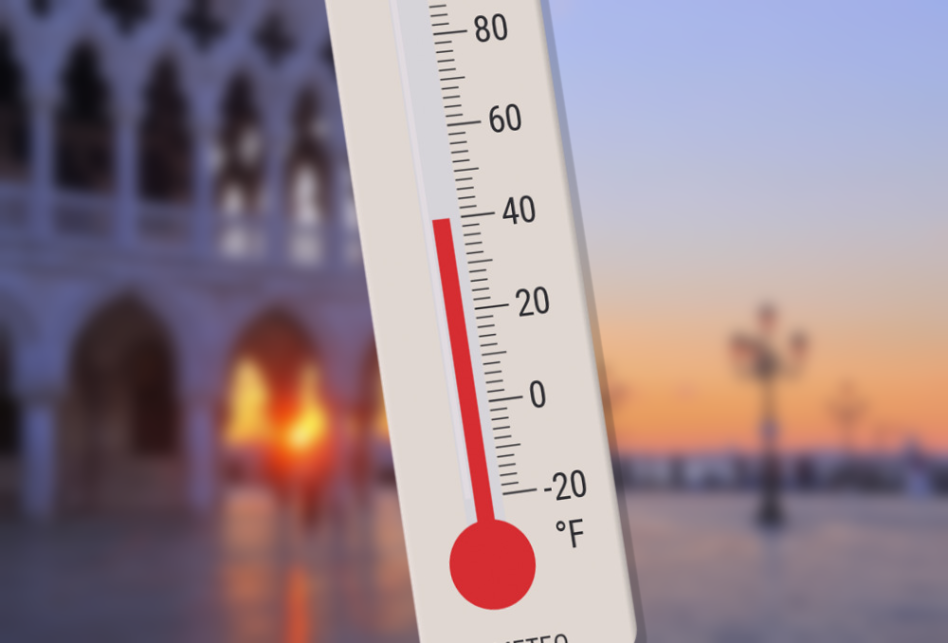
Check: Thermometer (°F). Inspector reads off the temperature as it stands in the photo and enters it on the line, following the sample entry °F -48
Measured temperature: °F 40
